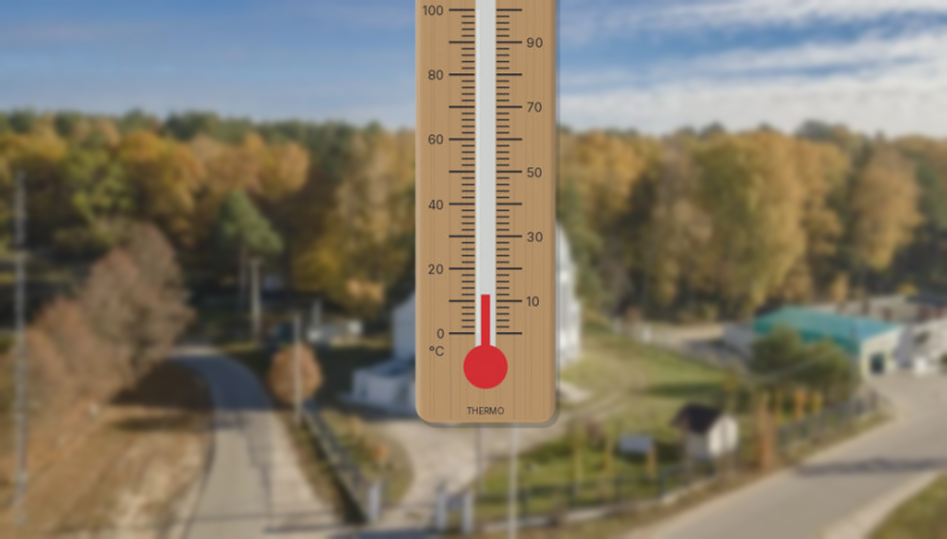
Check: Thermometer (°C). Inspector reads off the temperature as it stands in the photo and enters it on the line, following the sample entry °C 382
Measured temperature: °C 12
